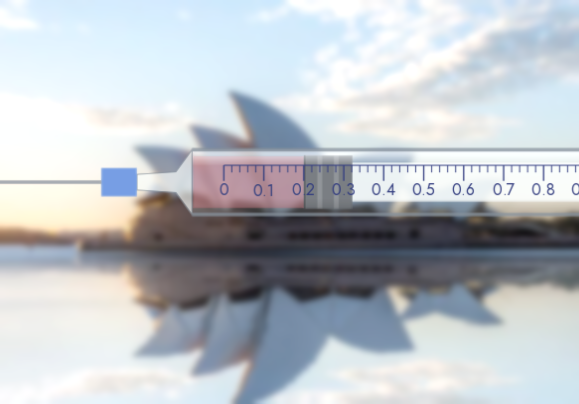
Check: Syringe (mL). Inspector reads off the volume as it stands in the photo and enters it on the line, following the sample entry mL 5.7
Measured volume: mL 0.2
